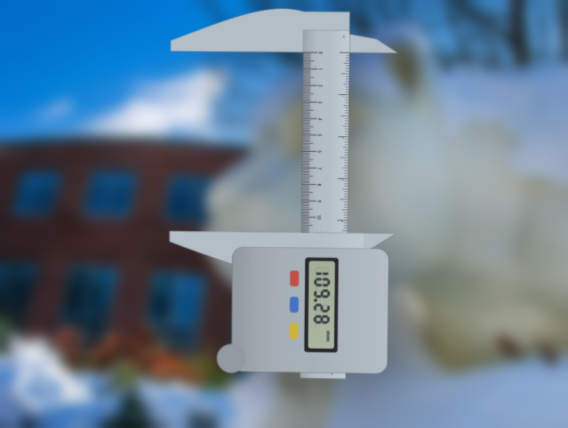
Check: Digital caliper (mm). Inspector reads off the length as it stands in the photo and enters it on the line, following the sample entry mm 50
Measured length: mm 109.28
